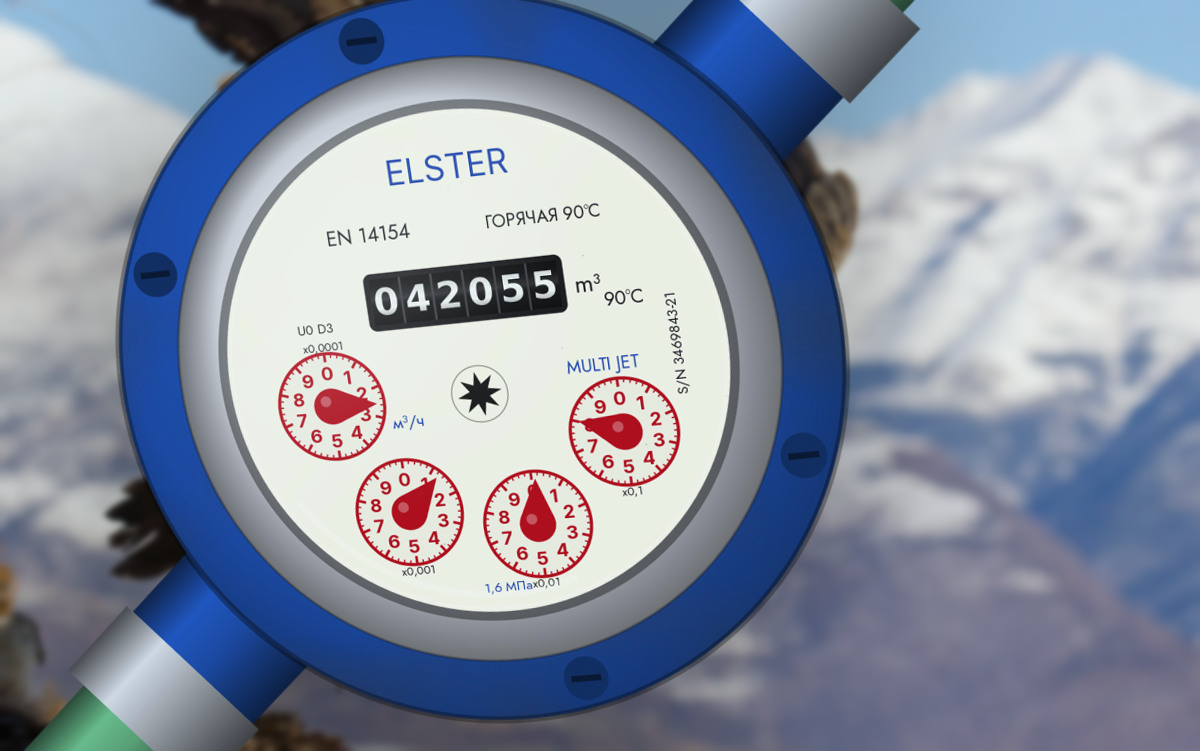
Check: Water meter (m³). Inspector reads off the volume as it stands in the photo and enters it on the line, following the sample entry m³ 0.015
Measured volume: m³ 42055.8012
